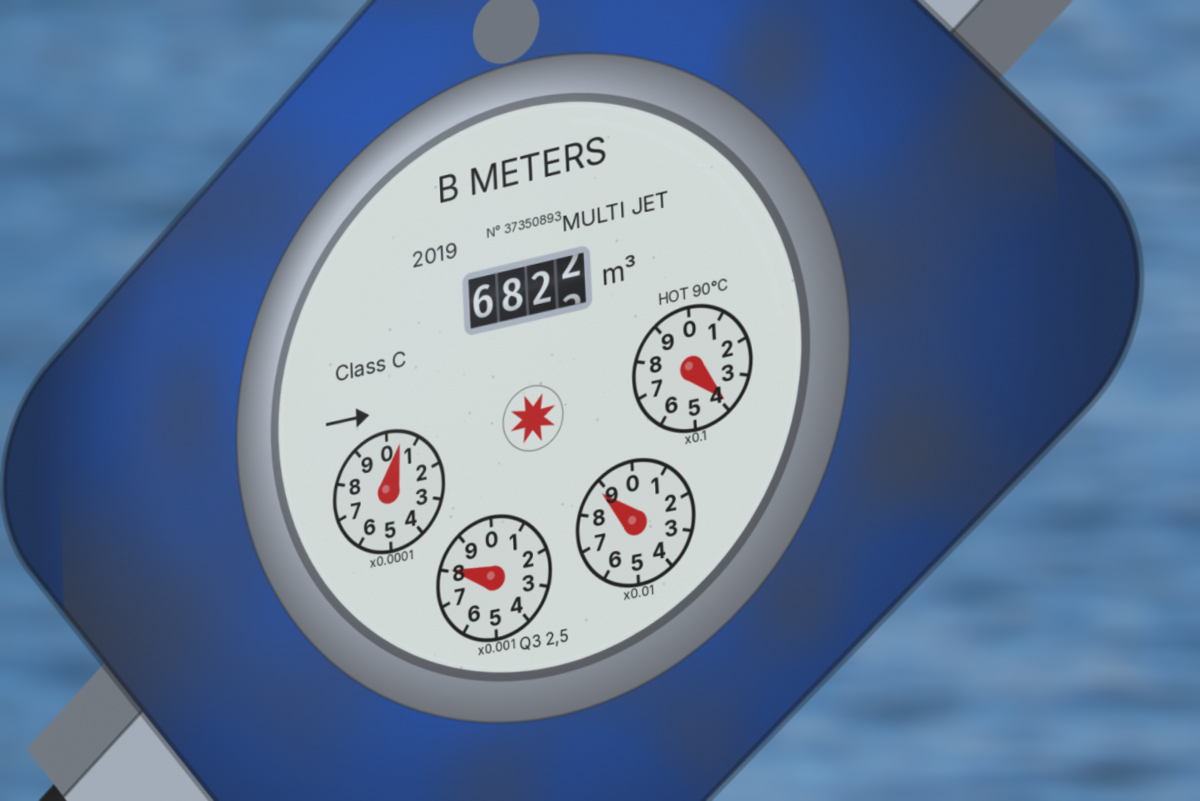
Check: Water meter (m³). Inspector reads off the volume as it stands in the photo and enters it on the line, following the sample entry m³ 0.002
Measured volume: m³ 6822.3880
